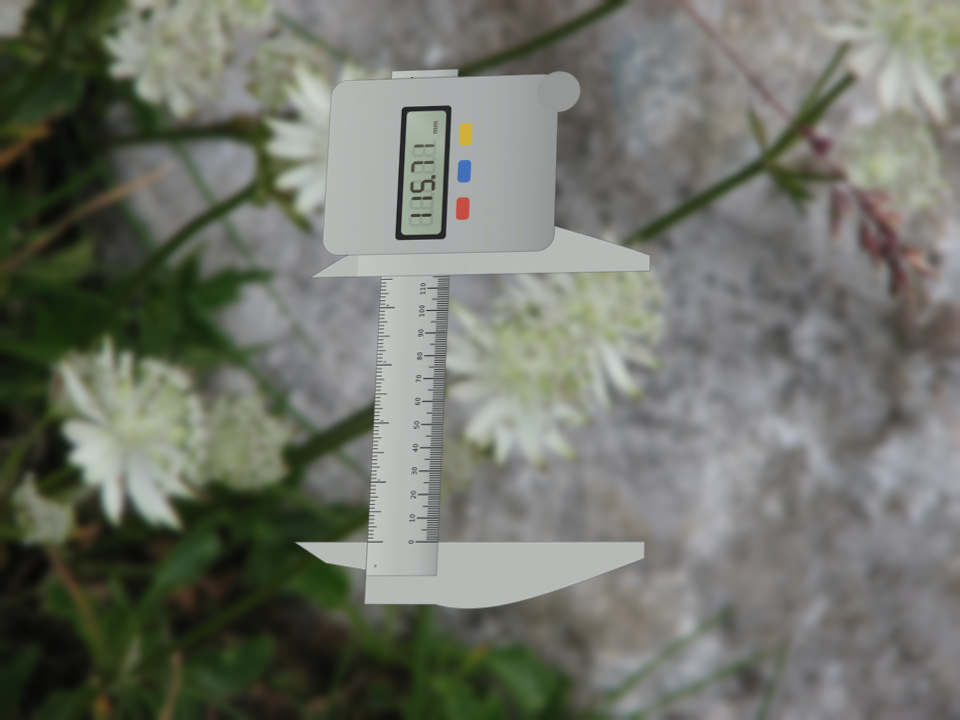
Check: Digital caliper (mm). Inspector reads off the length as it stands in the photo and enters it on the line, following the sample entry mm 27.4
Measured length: mm 115.71
